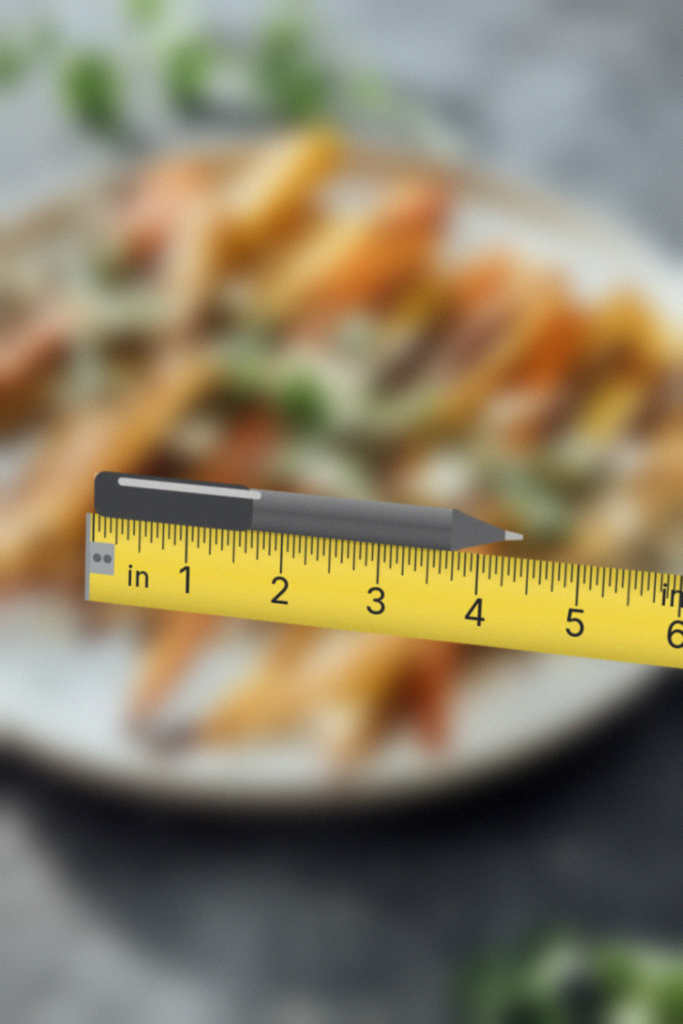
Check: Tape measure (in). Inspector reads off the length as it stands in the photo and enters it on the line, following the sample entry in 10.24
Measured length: in 4.4375
